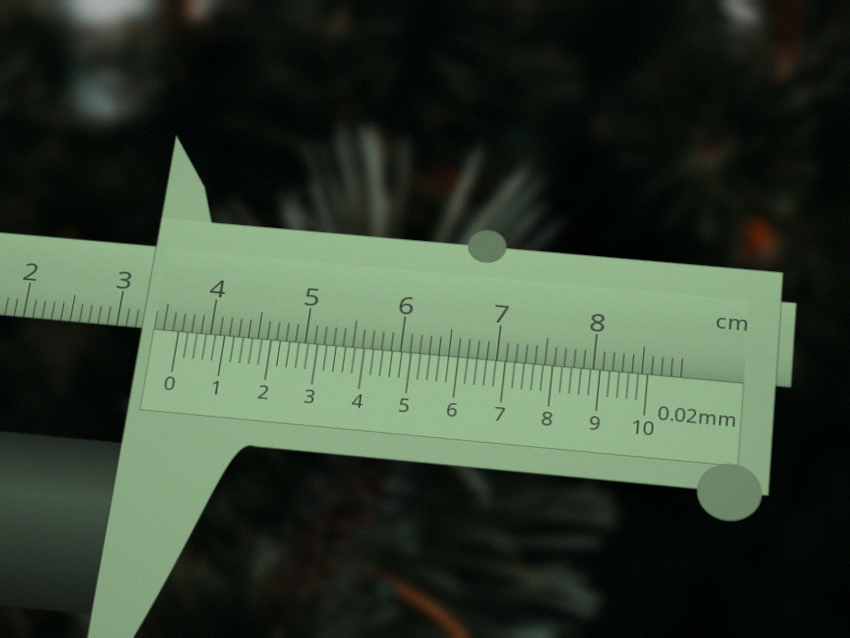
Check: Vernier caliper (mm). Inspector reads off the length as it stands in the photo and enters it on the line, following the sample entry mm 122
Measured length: mm 36.6
